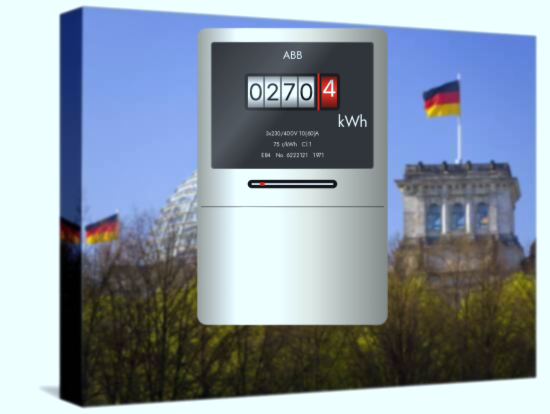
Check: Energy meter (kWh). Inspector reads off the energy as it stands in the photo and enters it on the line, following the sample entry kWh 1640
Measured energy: kWh 270.4
